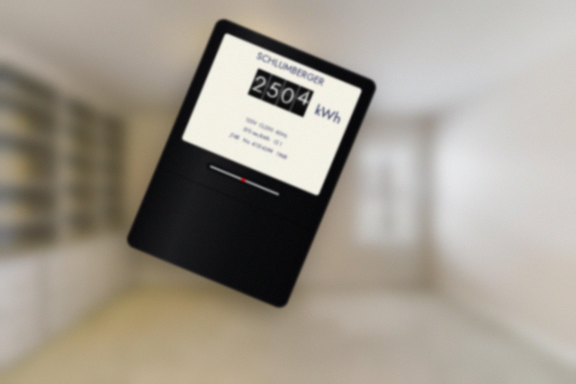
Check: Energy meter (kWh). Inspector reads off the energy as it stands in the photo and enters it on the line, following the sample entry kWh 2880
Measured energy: kWh 2504
